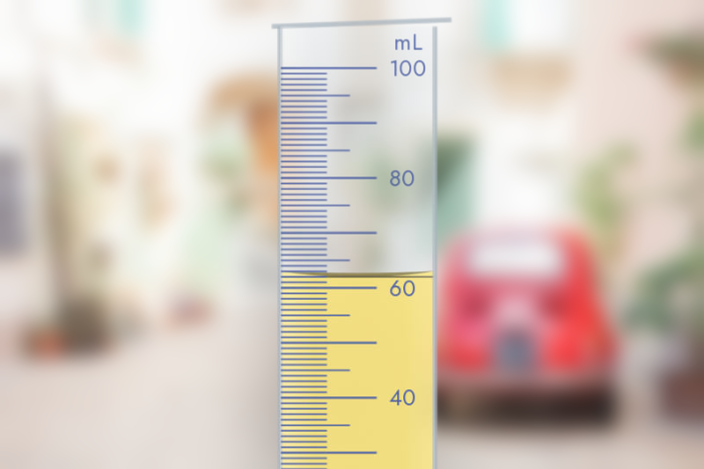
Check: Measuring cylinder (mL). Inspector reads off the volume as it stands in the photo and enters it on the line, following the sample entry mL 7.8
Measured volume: mL 62
